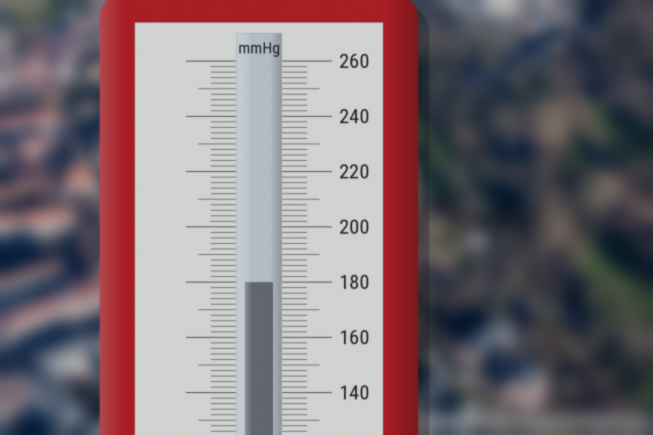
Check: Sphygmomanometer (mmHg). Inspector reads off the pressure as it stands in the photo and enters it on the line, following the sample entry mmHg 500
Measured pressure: mmHg 180
